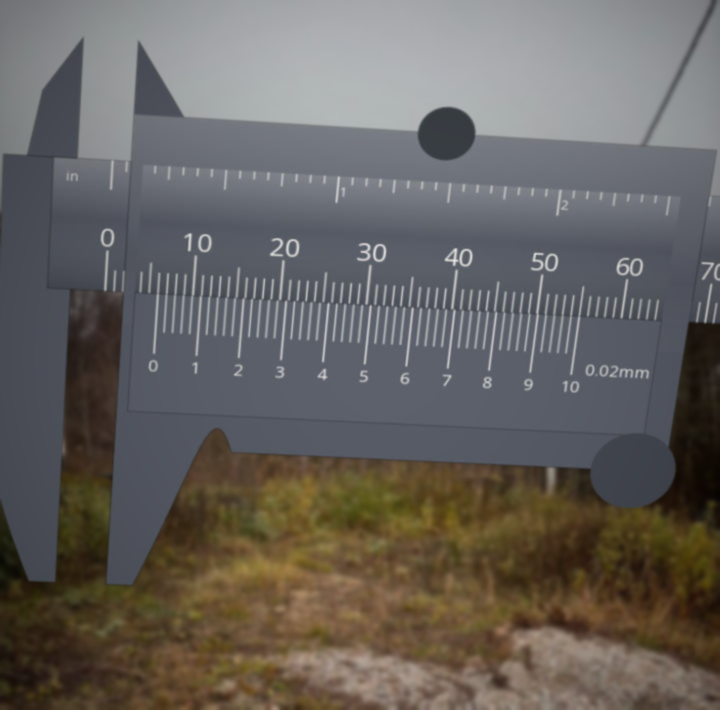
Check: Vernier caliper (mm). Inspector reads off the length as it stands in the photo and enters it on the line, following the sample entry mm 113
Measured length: mm 6.0
